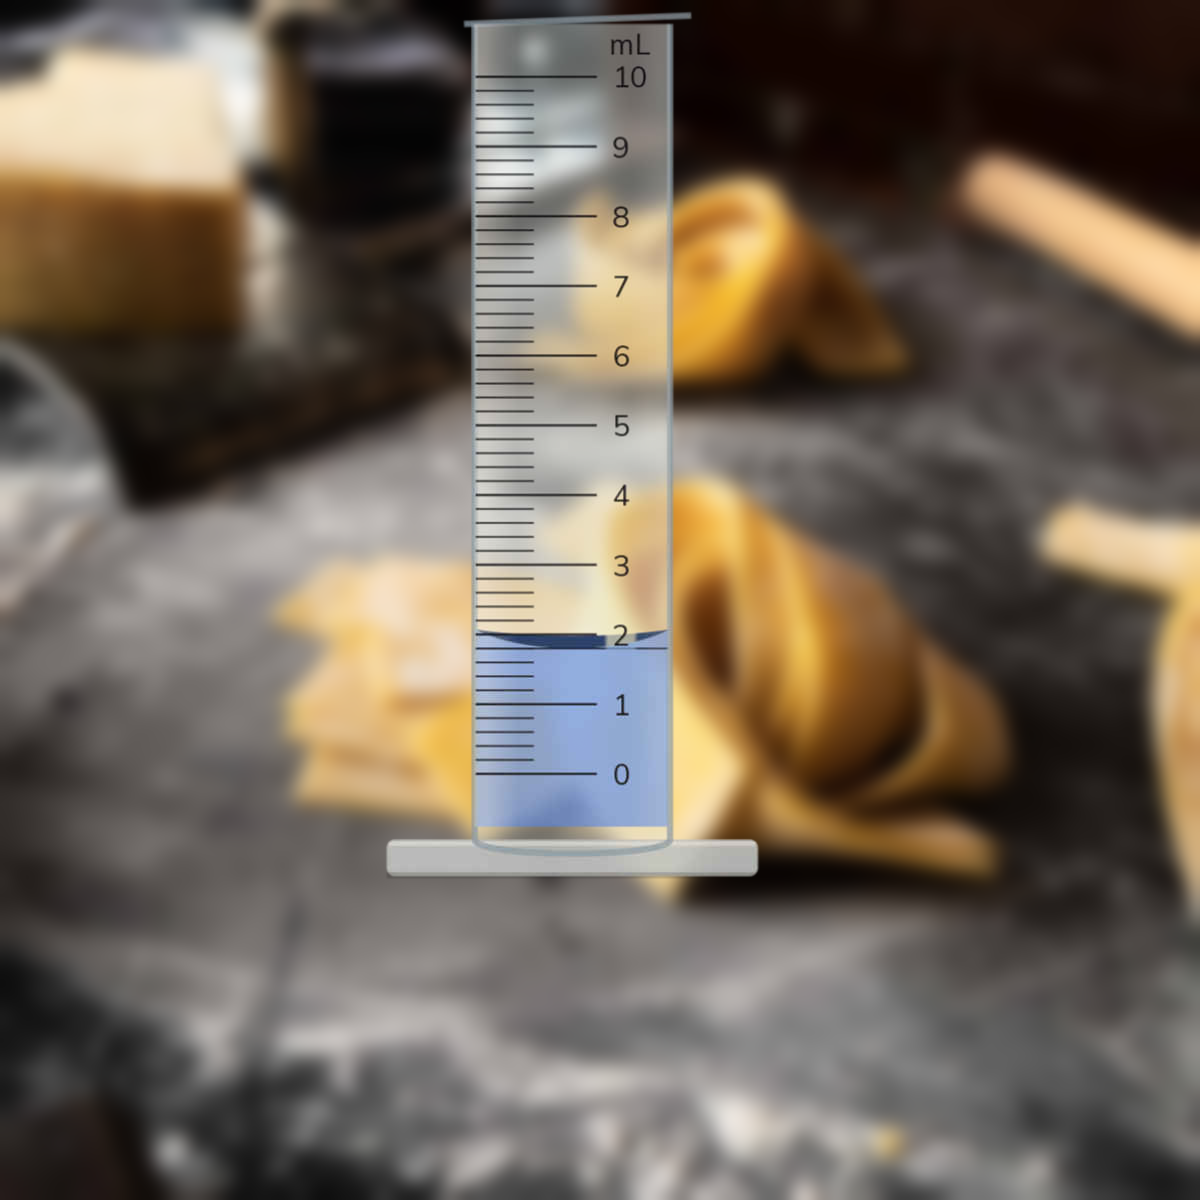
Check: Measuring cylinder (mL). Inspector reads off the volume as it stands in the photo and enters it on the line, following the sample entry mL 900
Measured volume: mL 1.8
